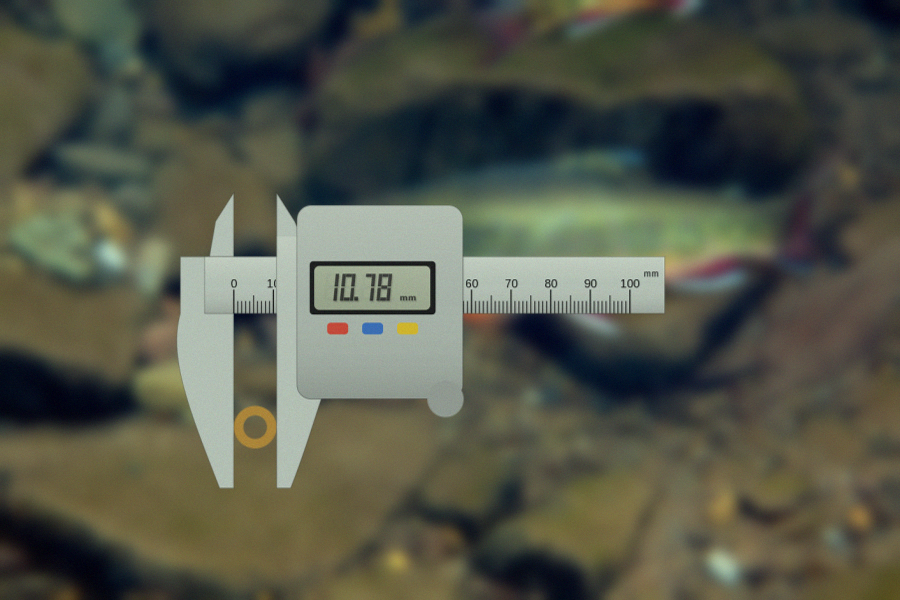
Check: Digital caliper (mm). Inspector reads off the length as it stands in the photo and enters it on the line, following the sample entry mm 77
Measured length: mm 10.78
